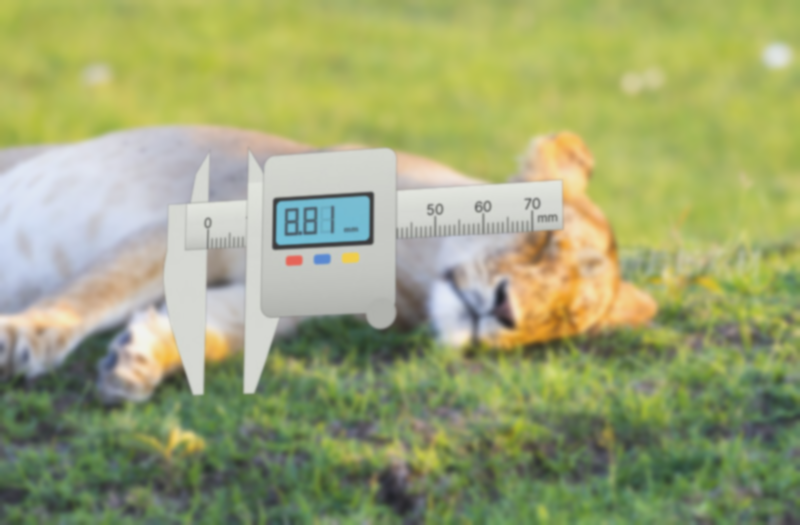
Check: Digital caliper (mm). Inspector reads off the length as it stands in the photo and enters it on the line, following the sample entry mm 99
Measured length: mm 8.81
